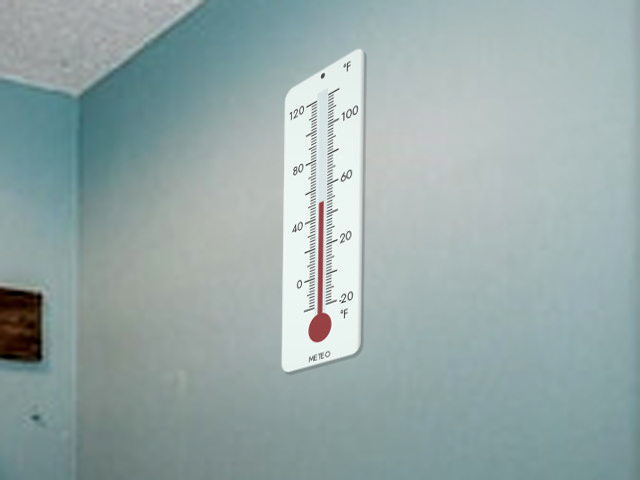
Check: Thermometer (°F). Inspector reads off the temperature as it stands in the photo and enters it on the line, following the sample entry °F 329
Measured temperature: °F 50
